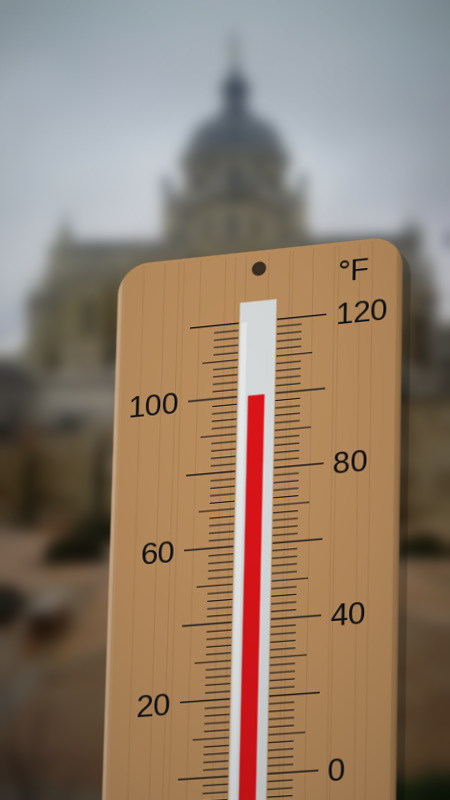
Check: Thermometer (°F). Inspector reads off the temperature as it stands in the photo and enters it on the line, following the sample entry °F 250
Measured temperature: °F 100
